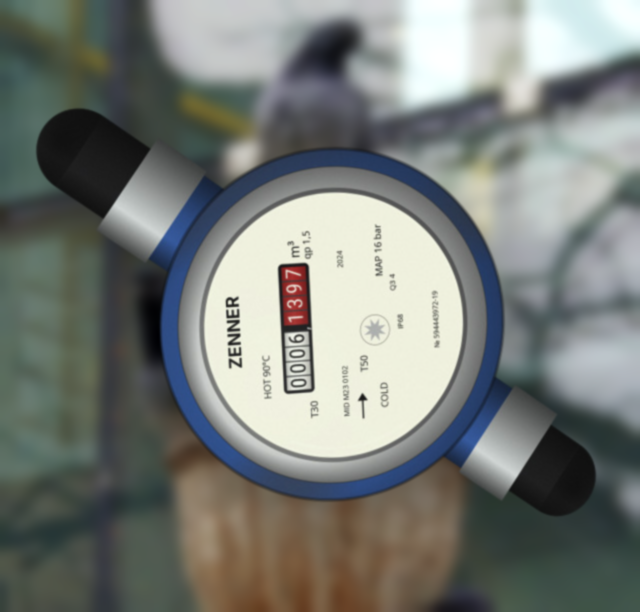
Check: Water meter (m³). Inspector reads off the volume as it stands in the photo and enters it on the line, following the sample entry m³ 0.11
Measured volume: m³ 6.1397
